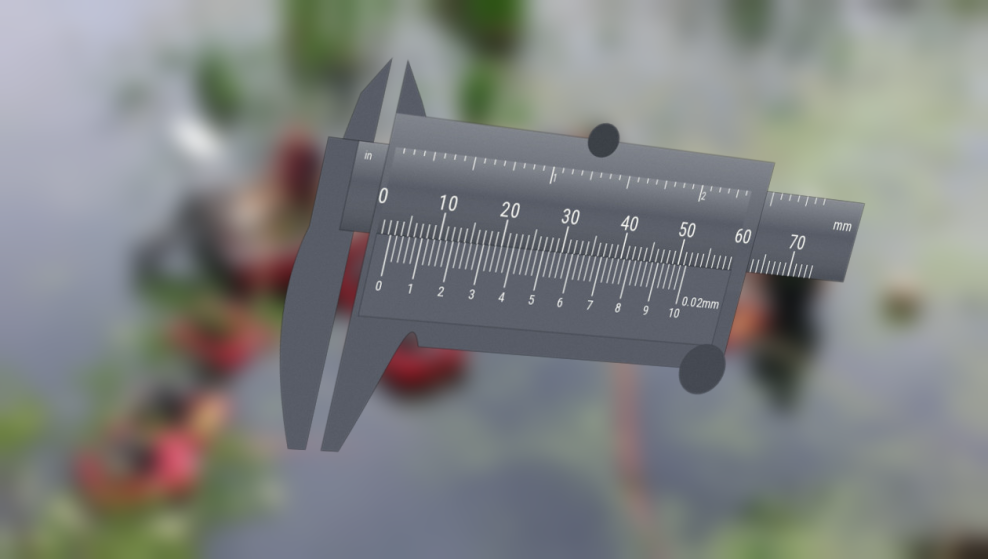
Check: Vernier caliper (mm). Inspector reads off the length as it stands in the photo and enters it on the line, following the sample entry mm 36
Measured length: mm 2.4
